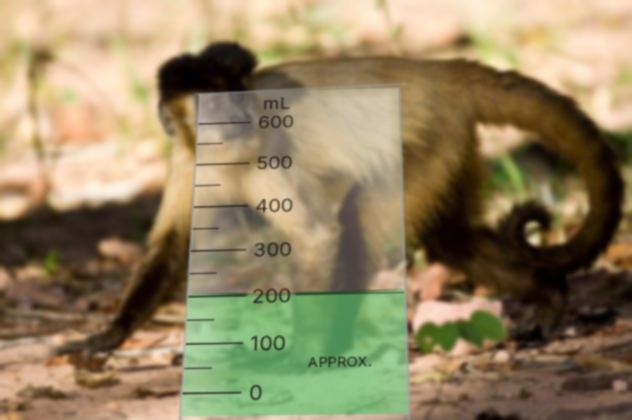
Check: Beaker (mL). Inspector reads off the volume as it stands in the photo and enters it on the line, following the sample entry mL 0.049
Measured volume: mL 200
